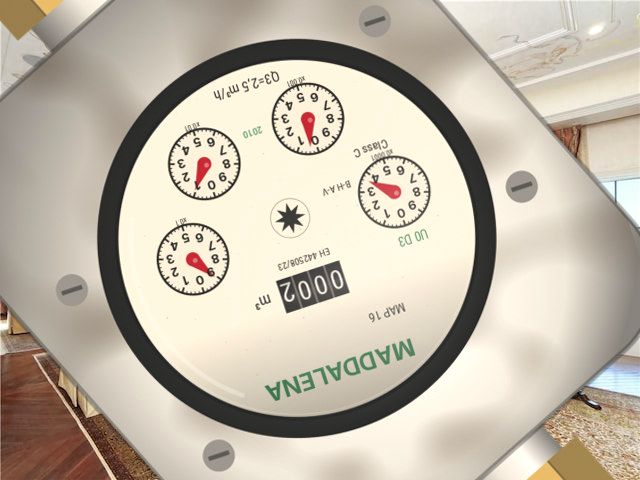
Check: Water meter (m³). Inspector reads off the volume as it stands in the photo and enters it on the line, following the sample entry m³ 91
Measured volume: m³ 1.9103
